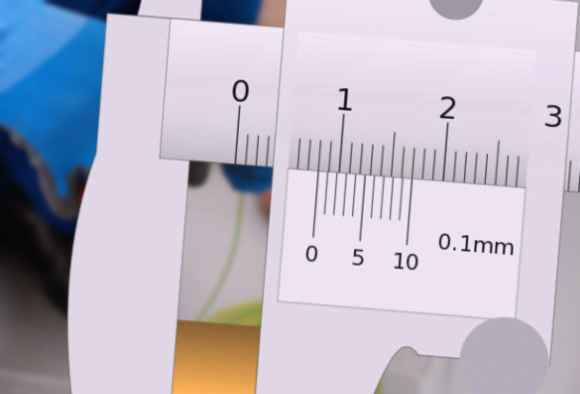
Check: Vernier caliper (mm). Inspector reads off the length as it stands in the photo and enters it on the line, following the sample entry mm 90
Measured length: mm 8.0
